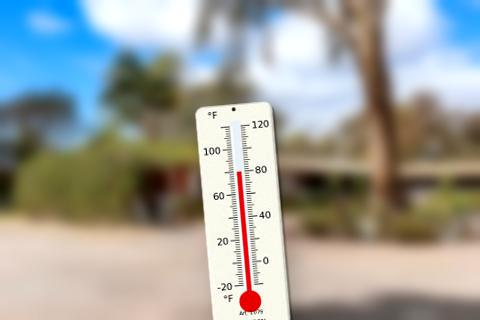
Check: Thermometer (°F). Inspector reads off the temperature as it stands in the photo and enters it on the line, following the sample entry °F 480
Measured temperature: °F 80
